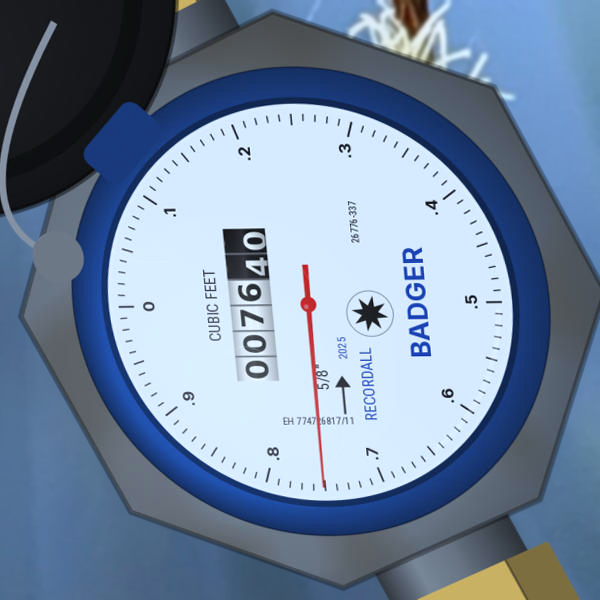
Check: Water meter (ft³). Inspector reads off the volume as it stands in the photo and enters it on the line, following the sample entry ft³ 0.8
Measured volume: ft³ 7639.75
